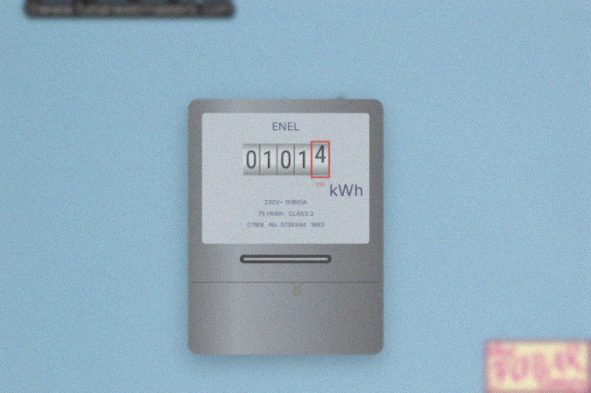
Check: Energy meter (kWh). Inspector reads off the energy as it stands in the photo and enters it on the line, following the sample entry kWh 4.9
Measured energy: kWh 101.4
